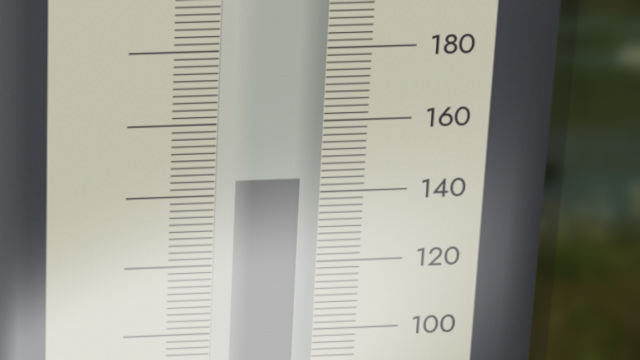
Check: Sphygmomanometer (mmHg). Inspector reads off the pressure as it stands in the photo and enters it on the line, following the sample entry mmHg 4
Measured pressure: mmHg 144
